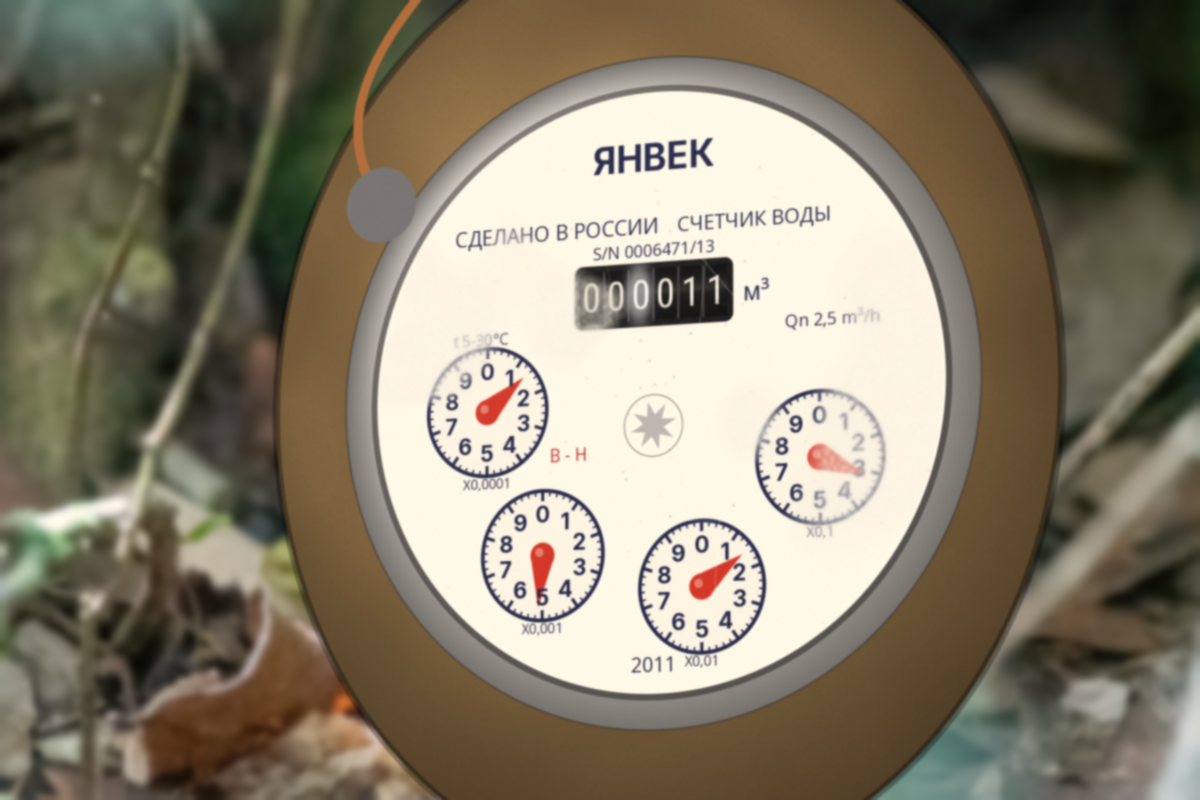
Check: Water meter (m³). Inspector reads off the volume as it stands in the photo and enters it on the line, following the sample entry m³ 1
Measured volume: m³ 11.3151
